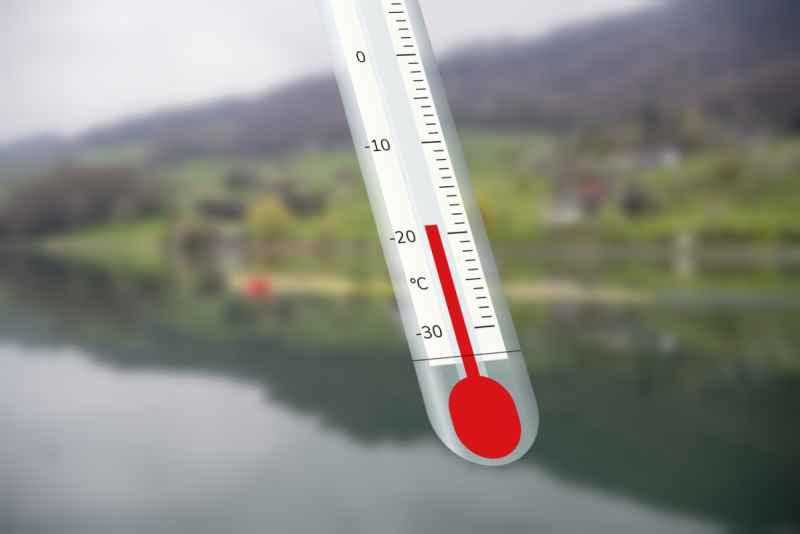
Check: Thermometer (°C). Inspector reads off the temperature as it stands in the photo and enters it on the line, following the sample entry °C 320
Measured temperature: °C -19
